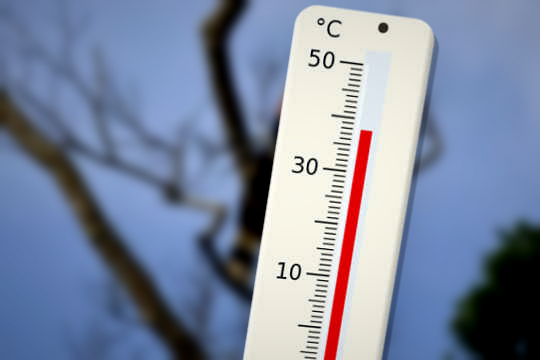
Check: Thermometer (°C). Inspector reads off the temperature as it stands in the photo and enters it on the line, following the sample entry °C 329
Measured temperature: °C 38
